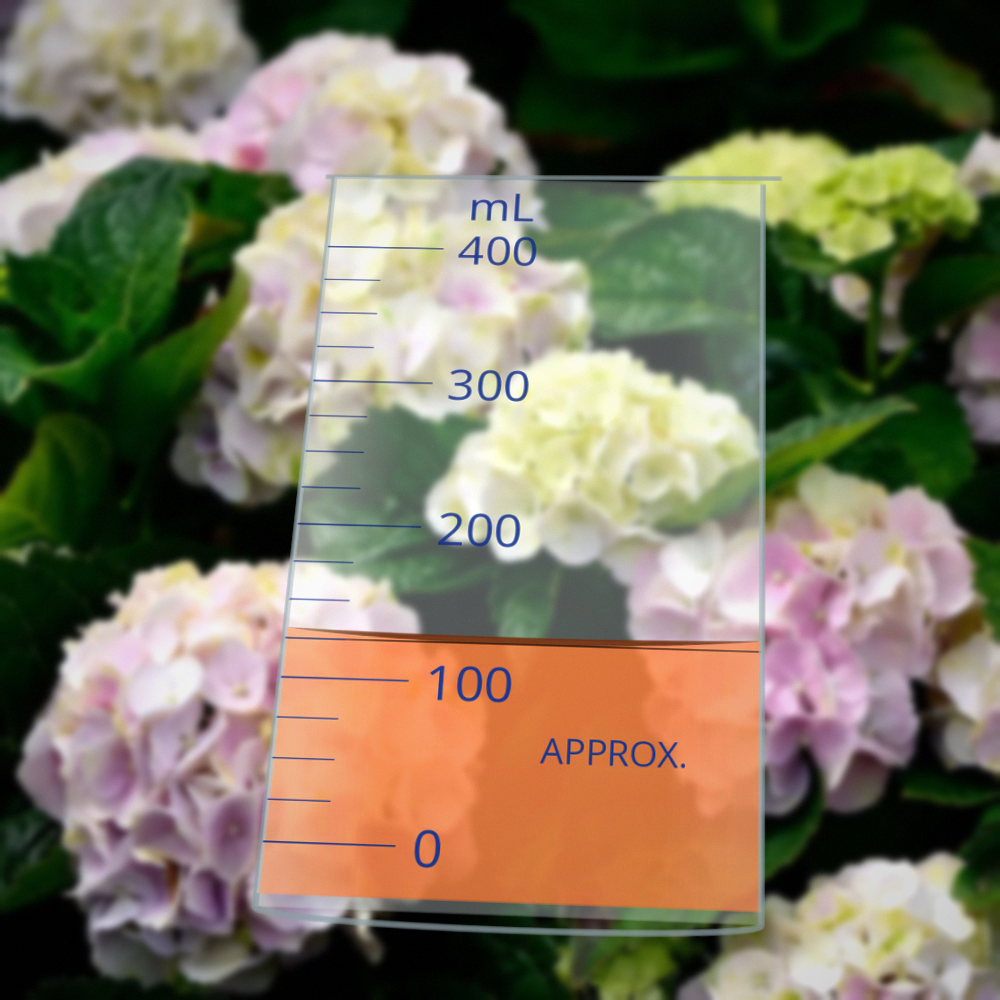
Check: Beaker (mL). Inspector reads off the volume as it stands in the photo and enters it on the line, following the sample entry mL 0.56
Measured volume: mL 125
